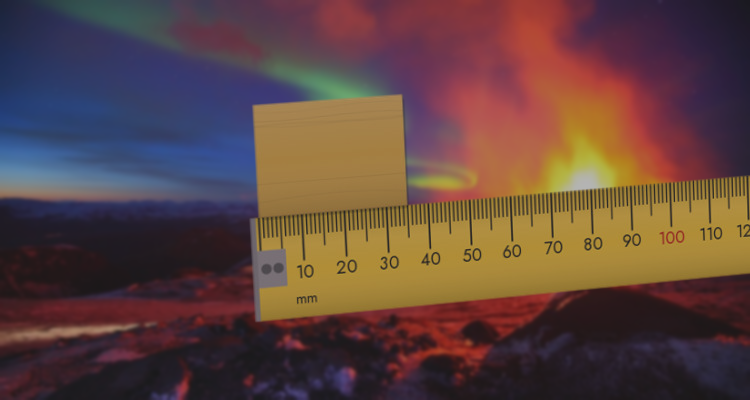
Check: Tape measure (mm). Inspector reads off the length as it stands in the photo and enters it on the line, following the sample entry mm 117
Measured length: mm 35
